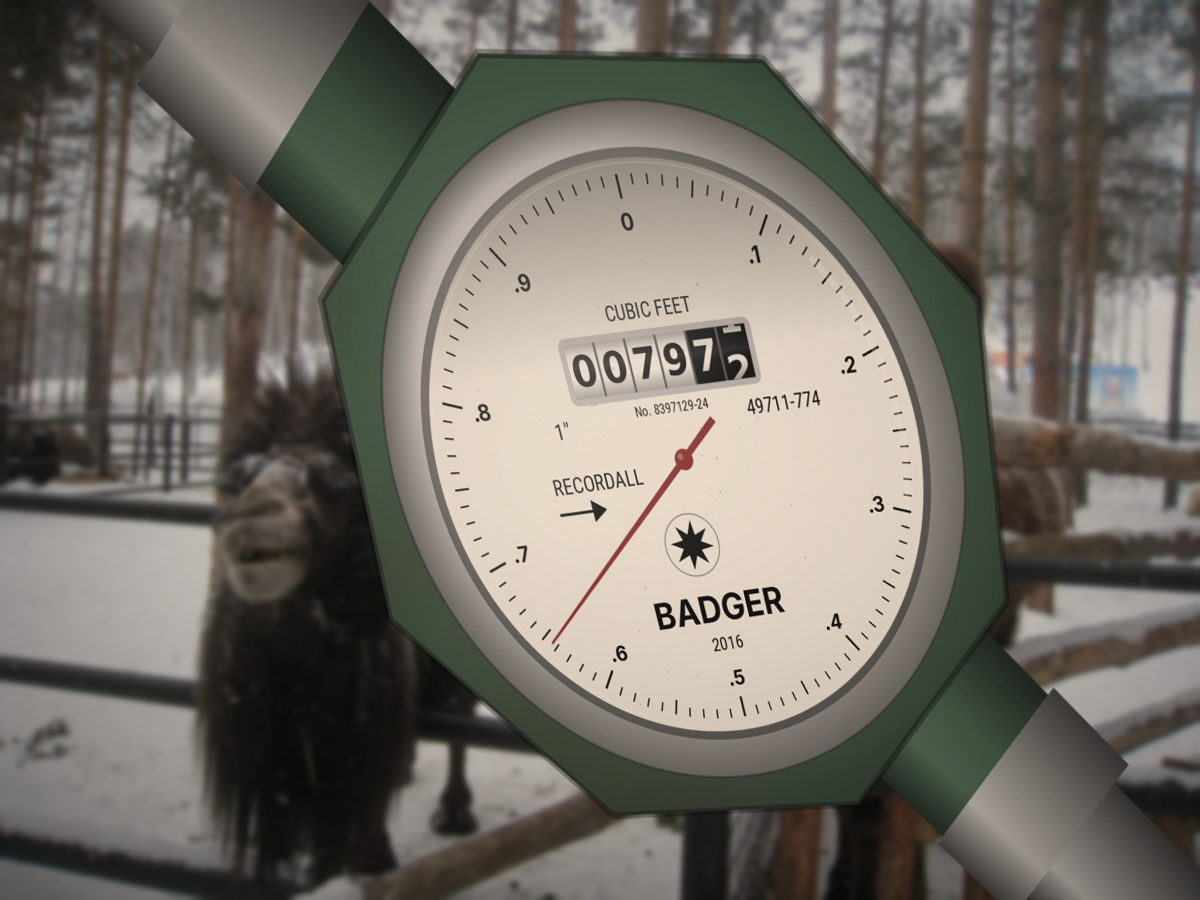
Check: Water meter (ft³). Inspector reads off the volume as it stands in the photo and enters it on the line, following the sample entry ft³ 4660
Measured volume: ft³ 7971.64
